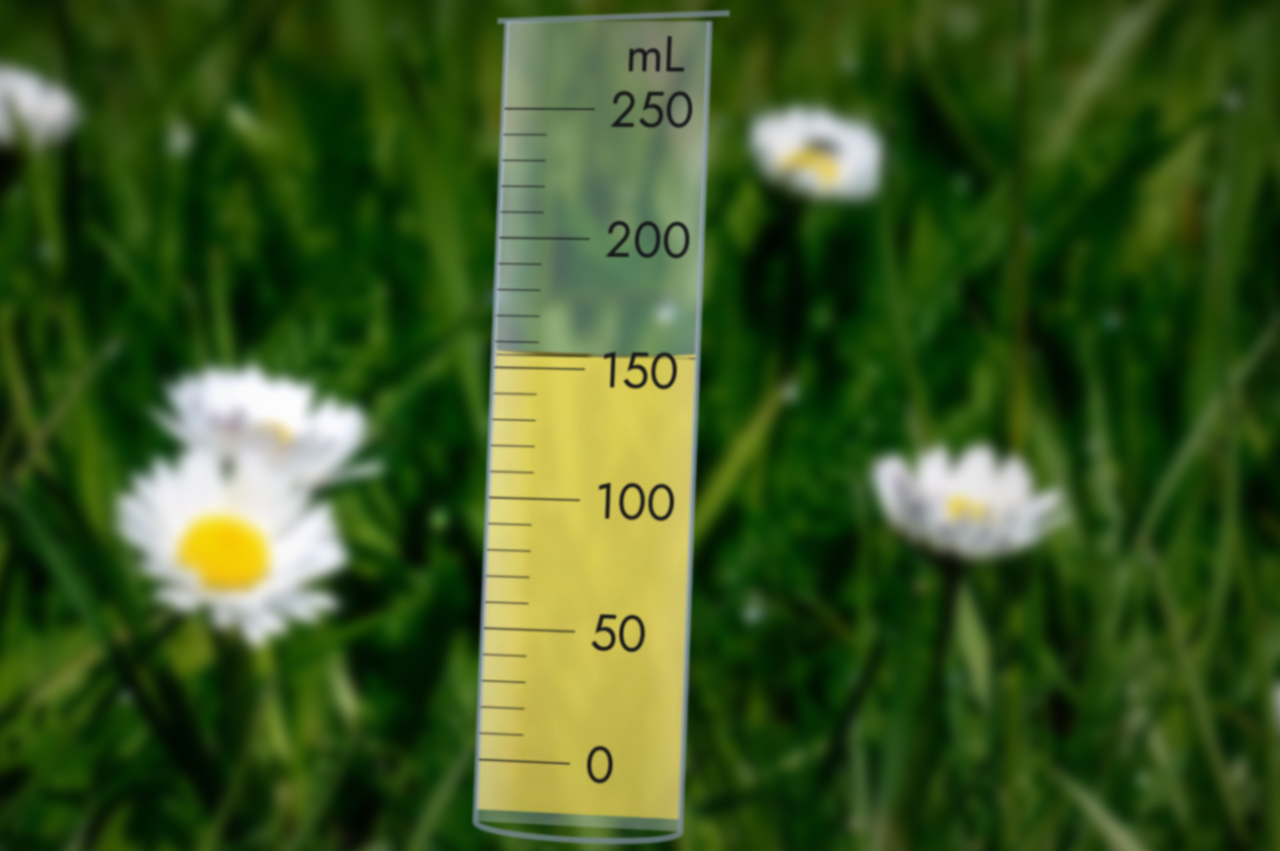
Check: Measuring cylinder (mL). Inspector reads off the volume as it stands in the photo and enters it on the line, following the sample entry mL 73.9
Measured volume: mL 155
